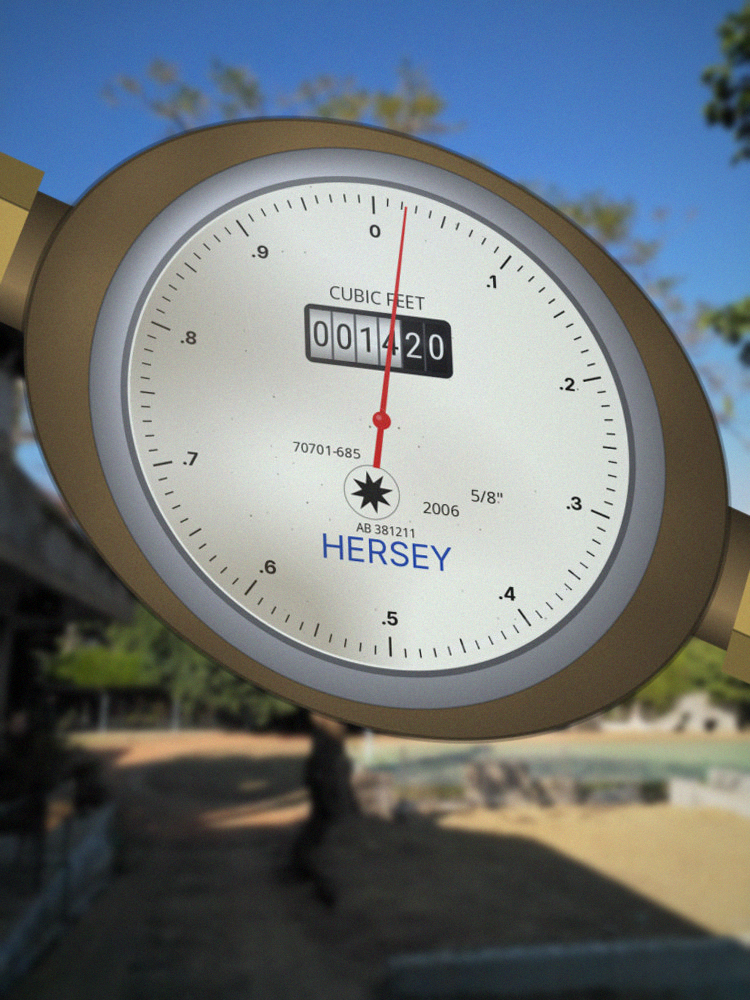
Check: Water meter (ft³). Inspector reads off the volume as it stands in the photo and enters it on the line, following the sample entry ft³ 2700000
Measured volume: ft³ 1420.02
